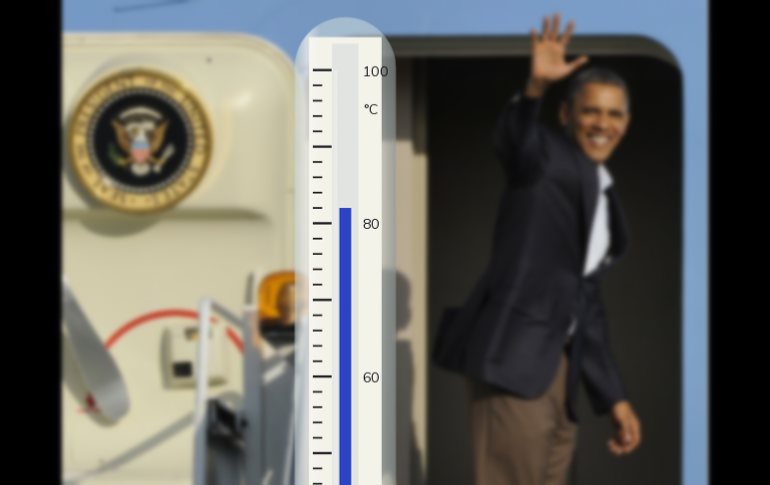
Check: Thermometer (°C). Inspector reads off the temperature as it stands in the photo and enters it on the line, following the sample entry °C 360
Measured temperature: °C 82
